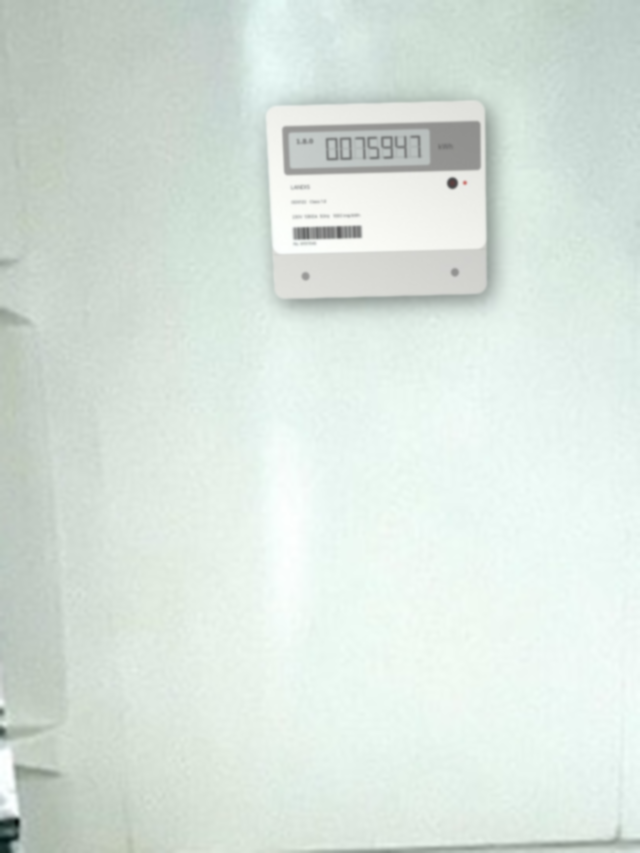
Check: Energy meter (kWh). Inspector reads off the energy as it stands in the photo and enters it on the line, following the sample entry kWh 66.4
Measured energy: kWh 75947
